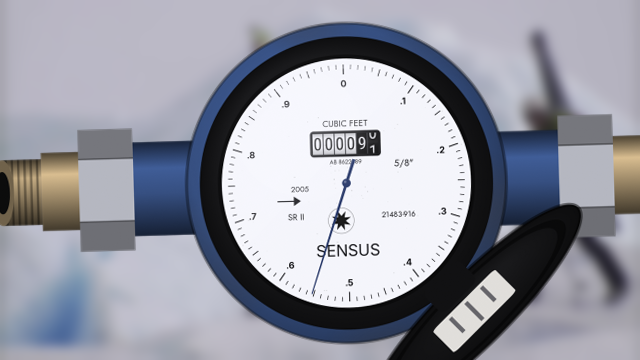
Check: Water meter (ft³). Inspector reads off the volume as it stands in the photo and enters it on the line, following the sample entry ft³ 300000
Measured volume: ft³ 90.55
